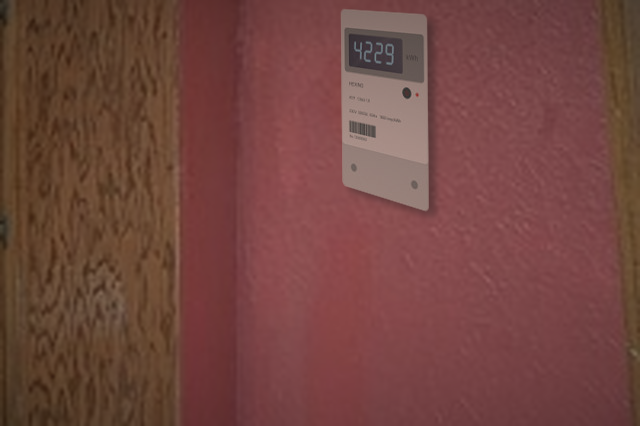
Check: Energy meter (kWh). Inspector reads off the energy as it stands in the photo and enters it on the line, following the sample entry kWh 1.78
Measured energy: kWh 4229
